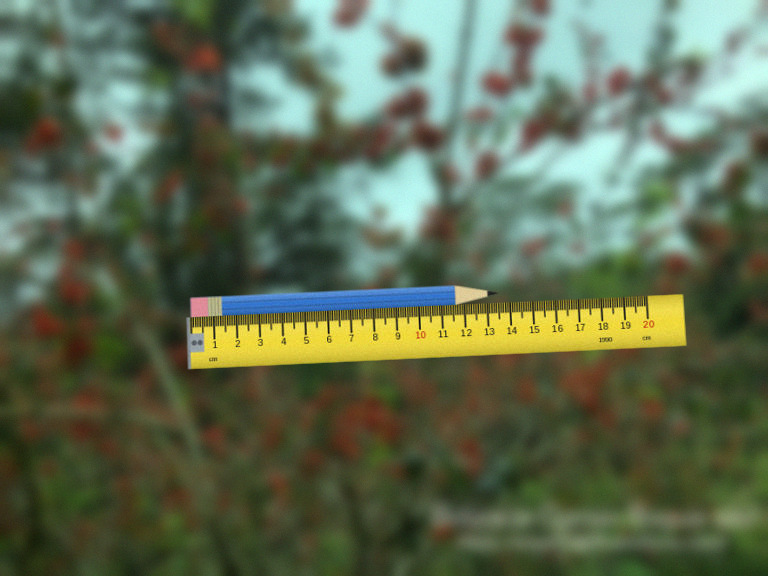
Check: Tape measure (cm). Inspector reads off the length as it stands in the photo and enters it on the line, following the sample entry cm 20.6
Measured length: cm 13.5
